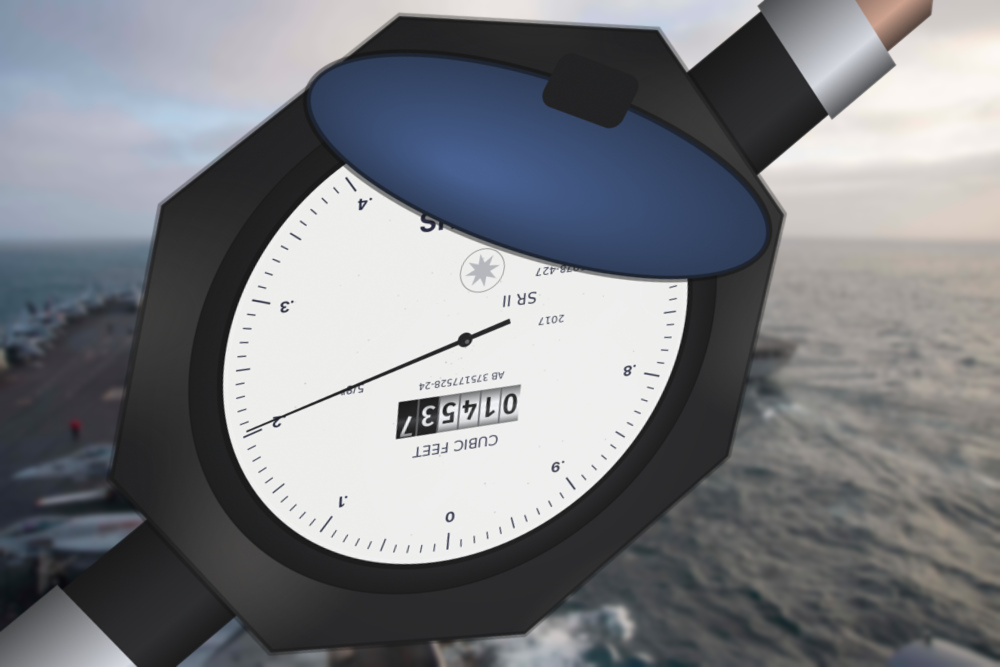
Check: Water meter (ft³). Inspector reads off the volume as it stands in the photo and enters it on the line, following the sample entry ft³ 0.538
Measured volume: ft³ 14537.20
